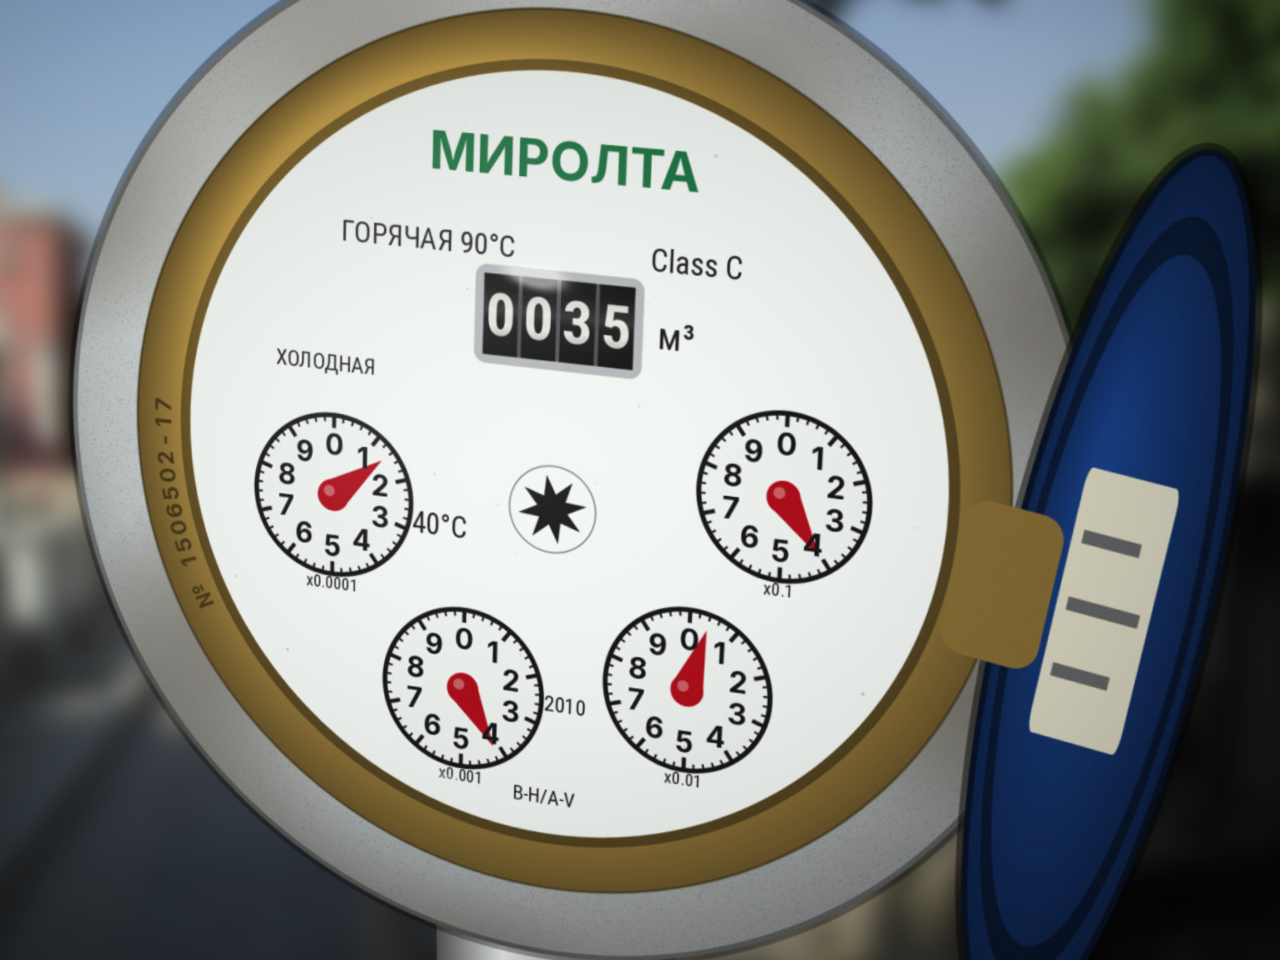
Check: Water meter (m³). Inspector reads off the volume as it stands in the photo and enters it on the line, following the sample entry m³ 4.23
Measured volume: m³ 35.4041
